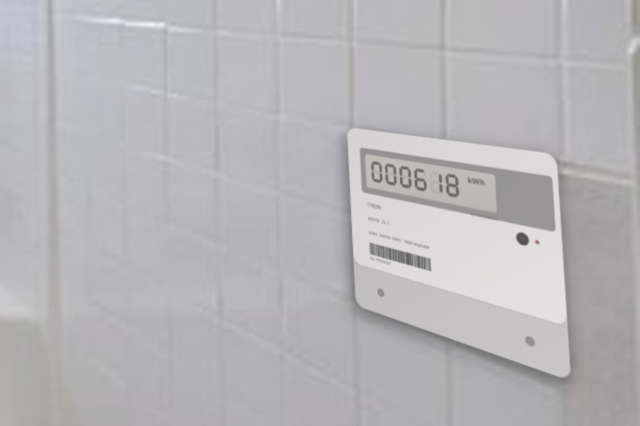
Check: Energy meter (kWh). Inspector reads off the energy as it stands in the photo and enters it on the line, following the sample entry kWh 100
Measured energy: kWh 618
